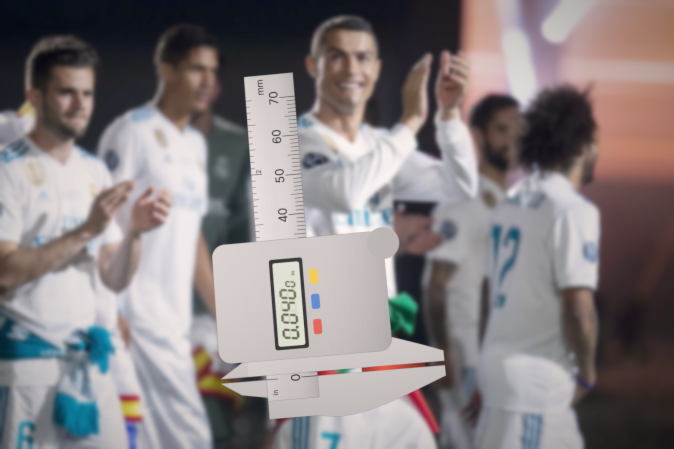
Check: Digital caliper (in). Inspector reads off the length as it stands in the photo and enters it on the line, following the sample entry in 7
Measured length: in 0.0400
